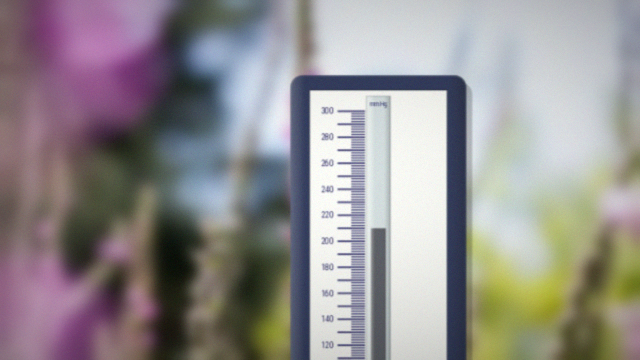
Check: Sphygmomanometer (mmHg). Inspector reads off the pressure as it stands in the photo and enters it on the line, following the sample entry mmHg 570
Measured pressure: mmHg 210
